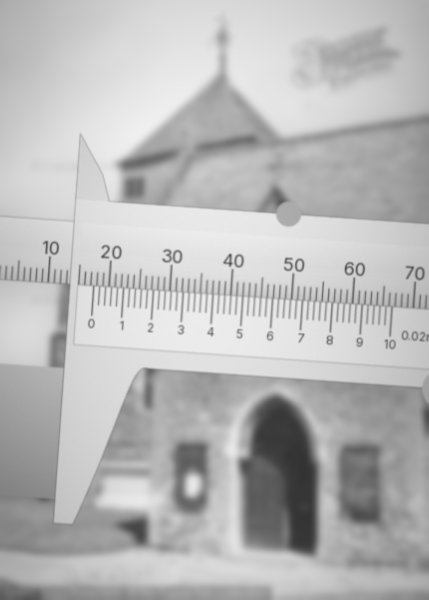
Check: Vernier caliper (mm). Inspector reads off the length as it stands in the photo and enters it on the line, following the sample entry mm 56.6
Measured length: mm 17.5
